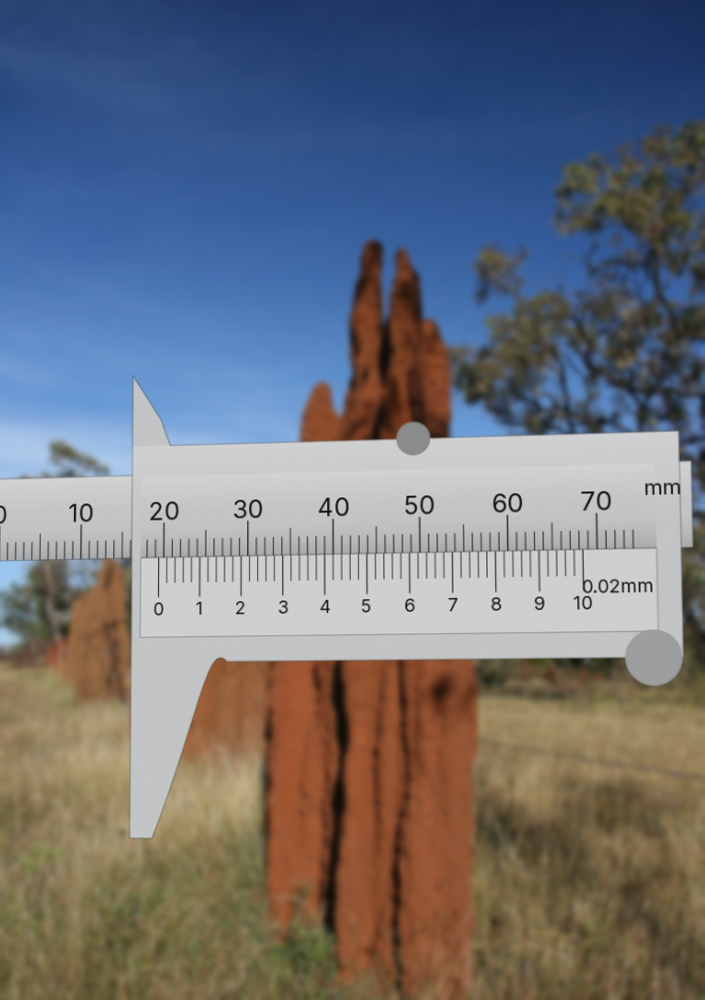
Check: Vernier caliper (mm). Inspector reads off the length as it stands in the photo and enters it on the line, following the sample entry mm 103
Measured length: mm 19.4
